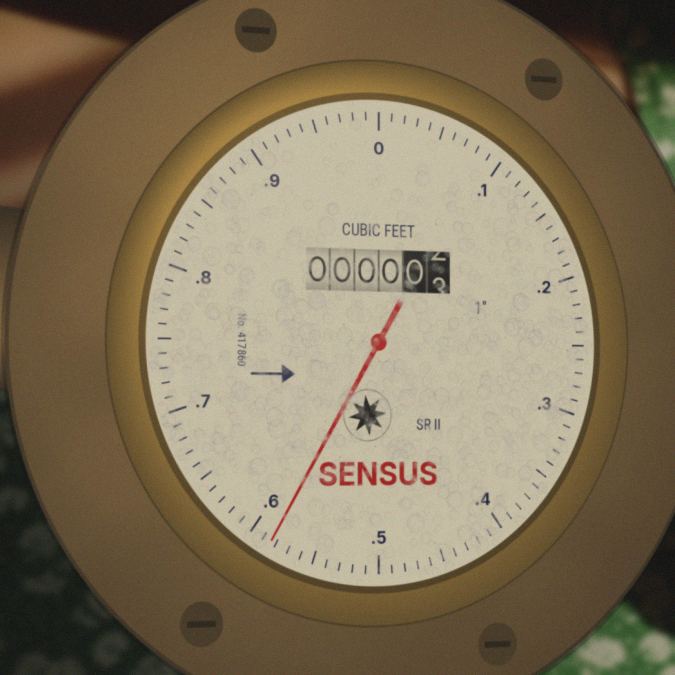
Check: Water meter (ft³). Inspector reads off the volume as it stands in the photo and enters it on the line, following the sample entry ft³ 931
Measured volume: ft³ 2.58
